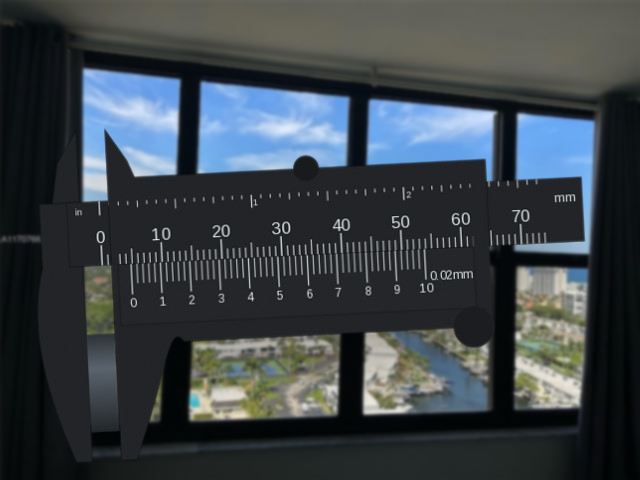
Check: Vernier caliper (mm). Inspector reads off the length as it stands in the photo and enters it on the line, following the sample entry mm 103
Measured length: mm 4.8
